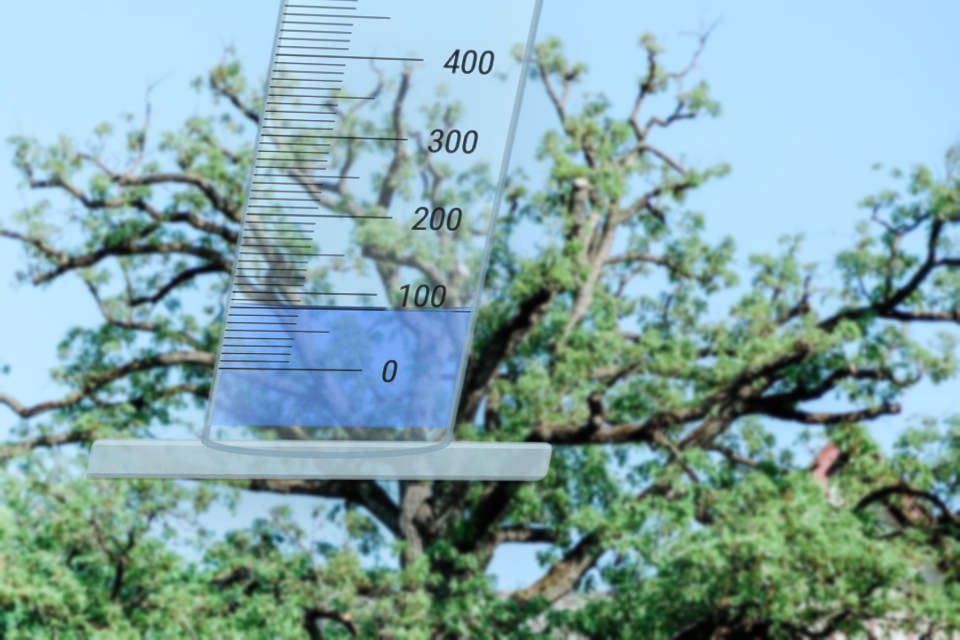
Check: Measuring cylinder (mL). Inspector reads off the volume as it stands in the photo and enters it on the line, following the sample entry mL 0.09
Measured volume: mL 80
